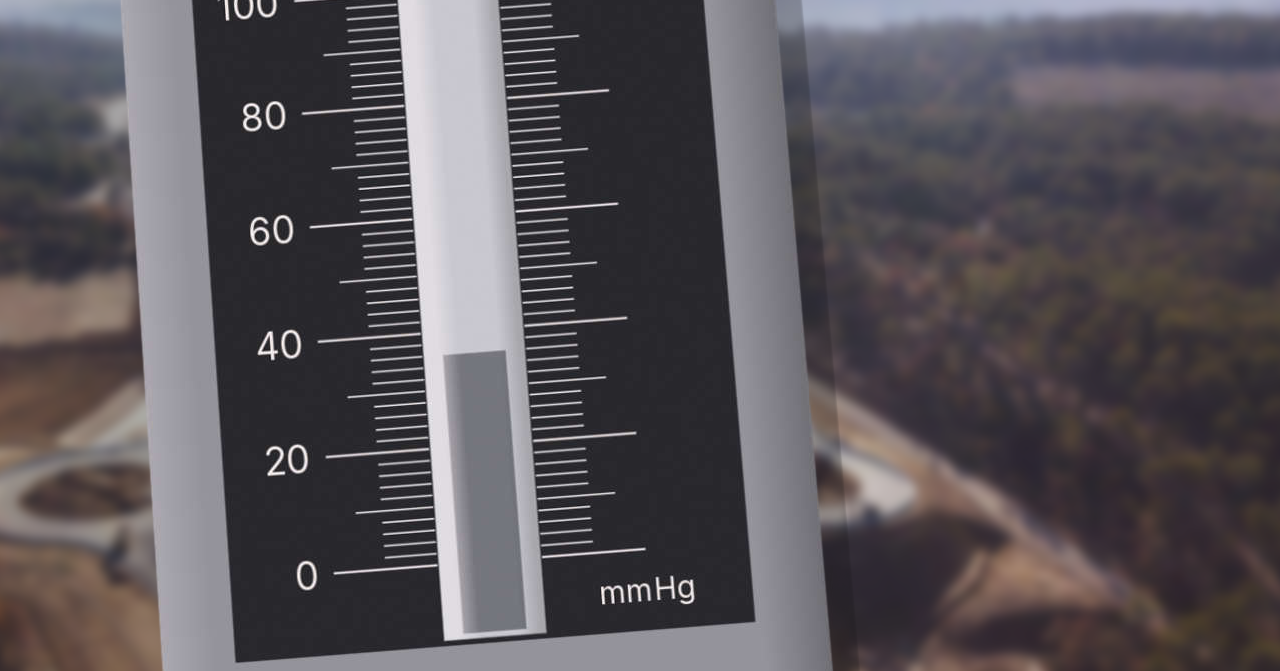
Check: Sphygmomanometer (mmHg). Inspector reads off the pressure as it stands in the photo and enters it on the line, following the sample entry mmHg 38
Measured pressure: mmHg 36
